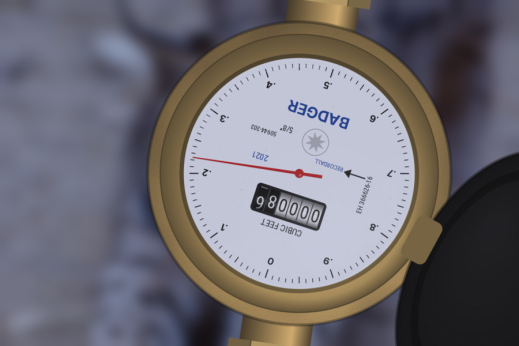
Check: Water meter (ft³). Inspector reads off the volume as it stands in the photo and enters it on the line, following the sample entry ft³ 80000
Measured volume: ft³ 86.22
